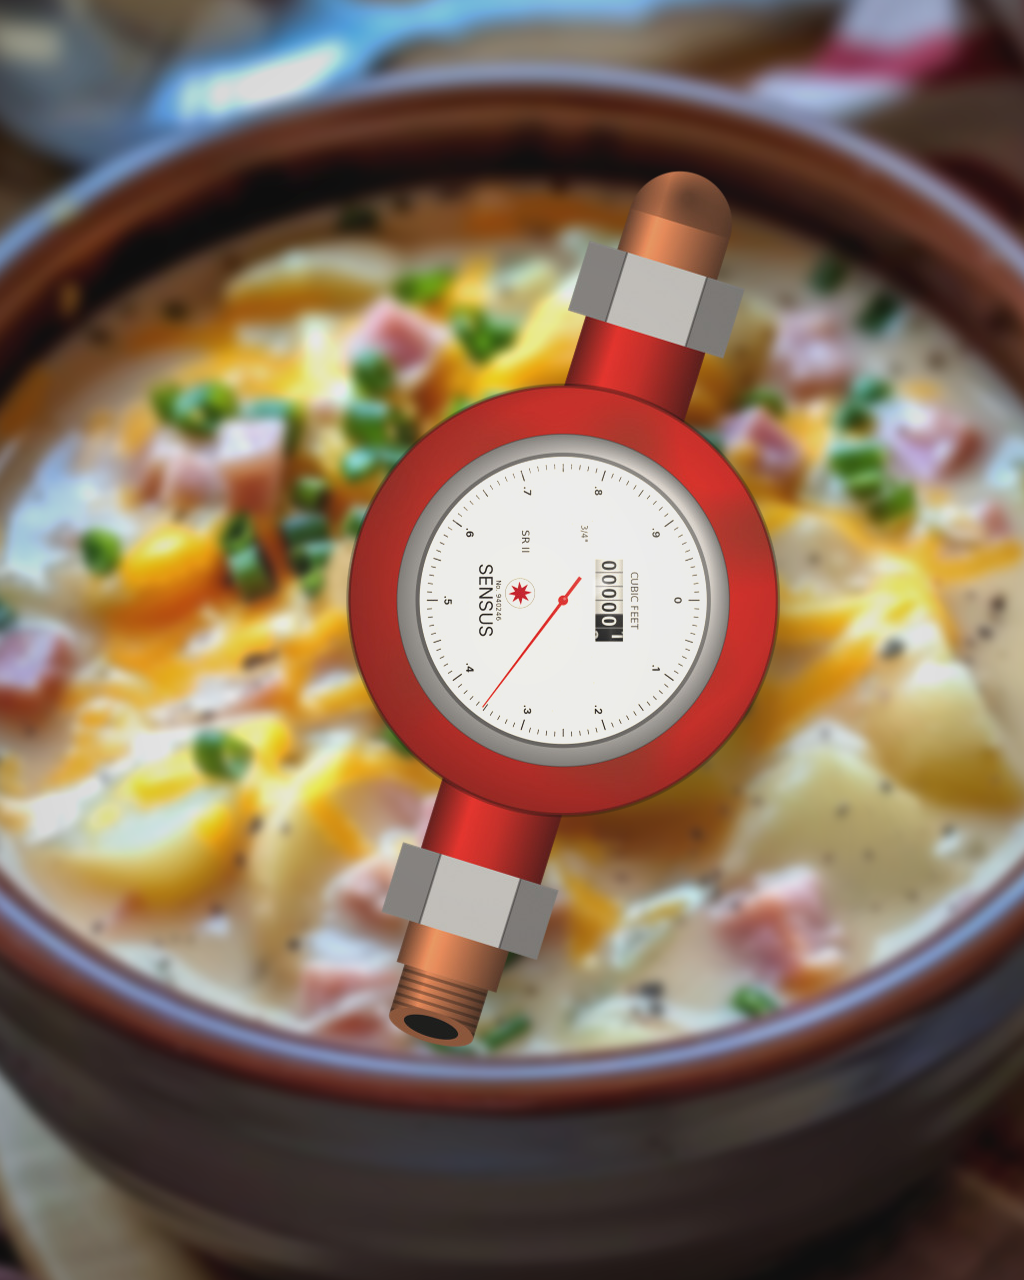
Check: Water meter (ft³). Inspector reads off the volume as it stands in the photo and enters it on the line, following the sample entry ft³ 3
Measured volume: ft³ 1.35
